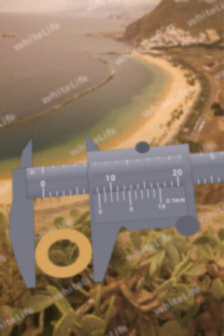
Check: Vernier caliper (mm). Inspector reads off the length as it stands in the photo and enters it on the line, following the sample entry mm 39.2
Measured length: mm 8.2
